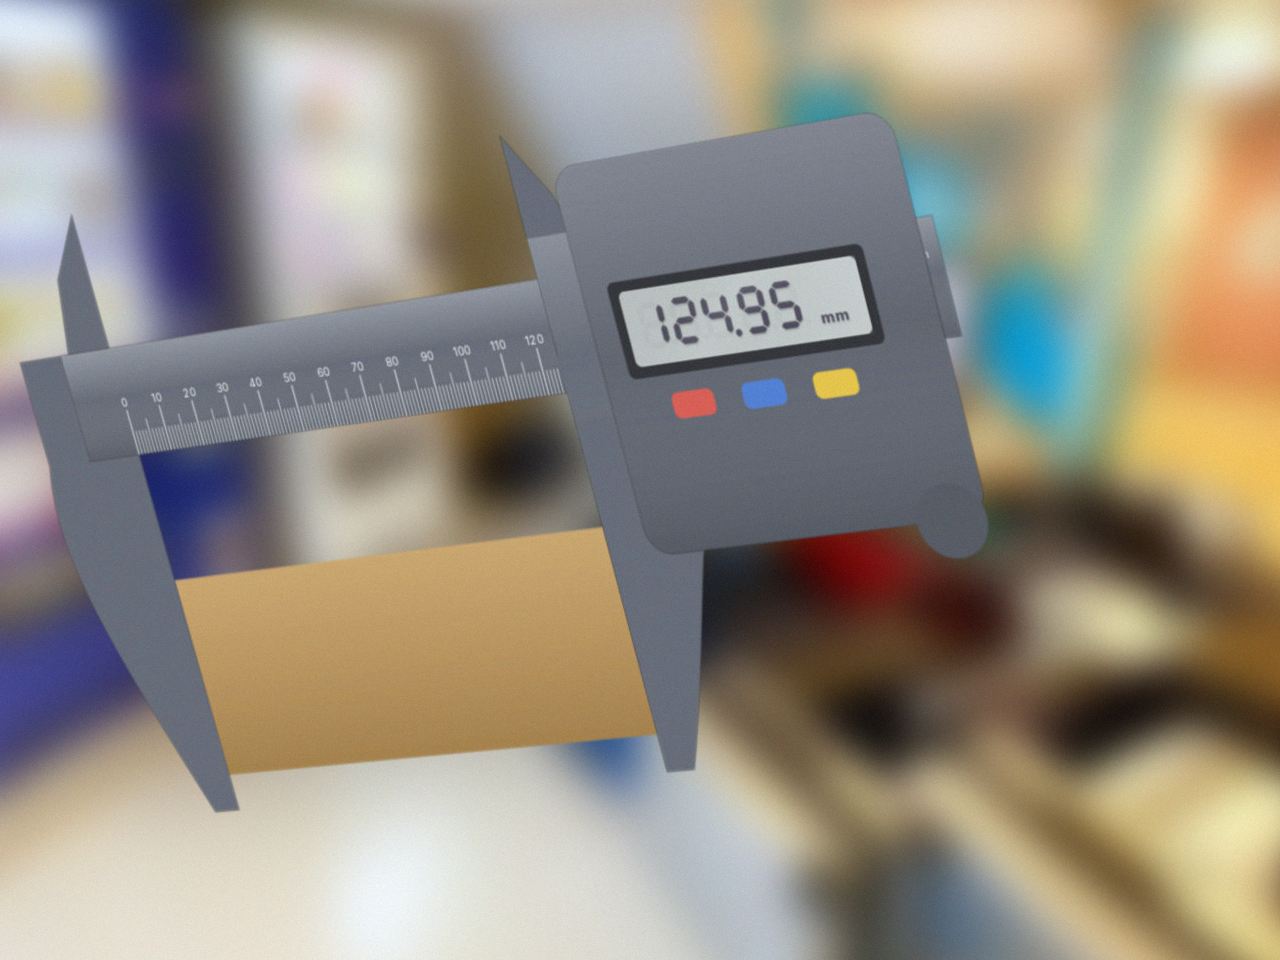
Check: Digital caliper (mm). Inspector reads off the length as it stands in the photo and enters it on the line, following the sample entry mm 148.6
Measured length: mm 124.95
